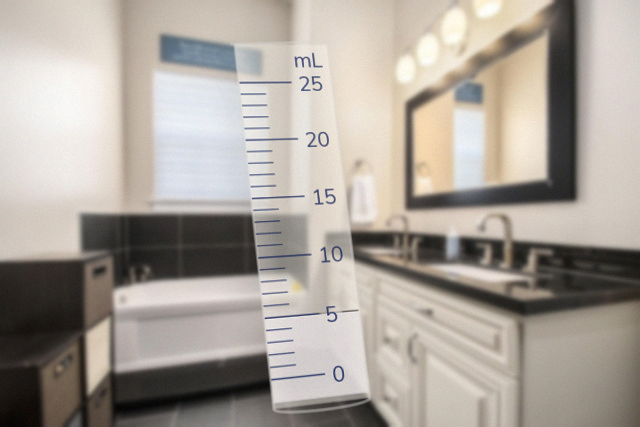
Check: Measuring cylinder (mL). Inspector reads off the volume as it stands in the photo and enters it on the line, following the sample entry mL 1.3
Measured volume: mL 5
